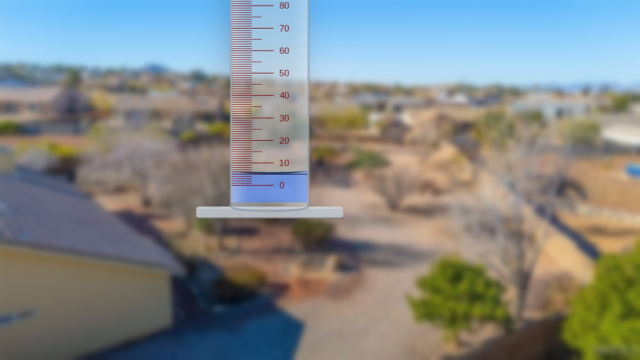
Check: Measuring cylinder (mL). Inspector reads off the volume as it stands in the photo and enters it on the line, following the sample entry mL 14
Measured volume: mL 5
